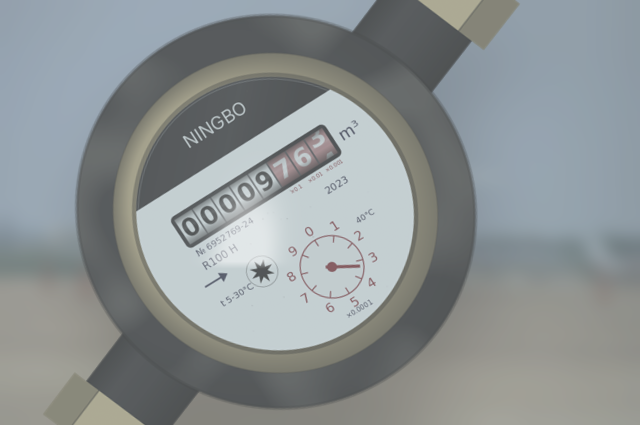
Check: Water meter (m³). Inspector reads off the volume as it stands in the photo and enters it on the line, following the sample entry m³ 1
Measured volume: m³ 9.7633
